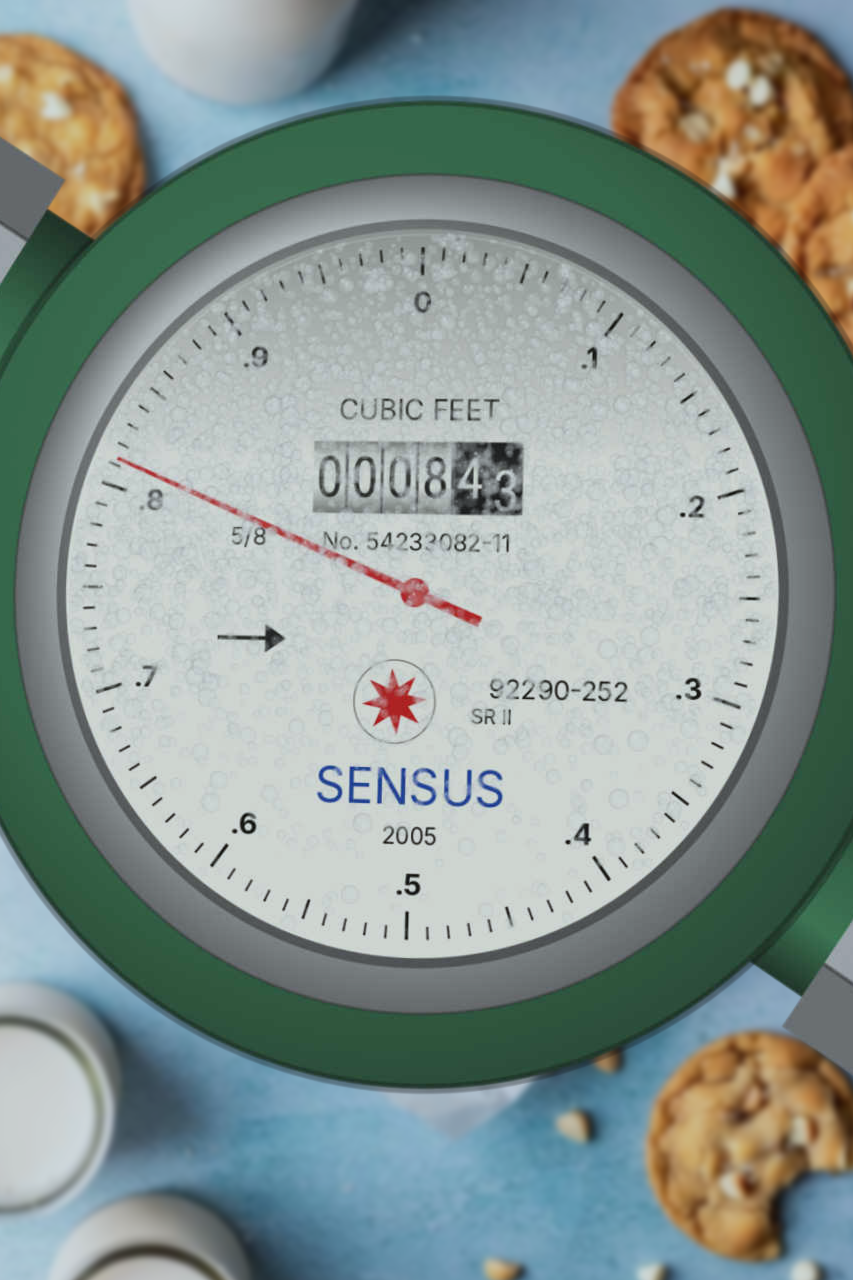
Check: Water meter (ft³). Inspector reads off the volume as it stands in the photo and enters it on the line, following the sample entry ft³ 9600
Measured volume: ft³ 842.81
